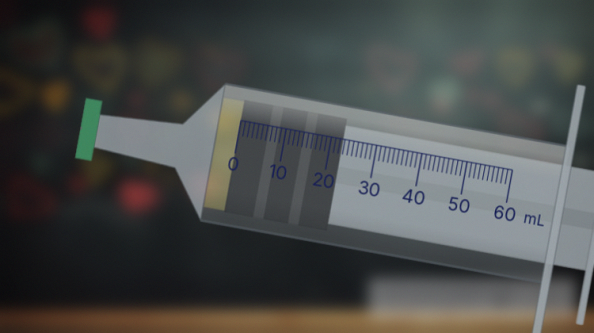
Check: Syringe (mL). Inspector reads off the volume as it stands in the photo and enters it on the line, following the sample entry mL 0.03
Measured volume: mL 0
